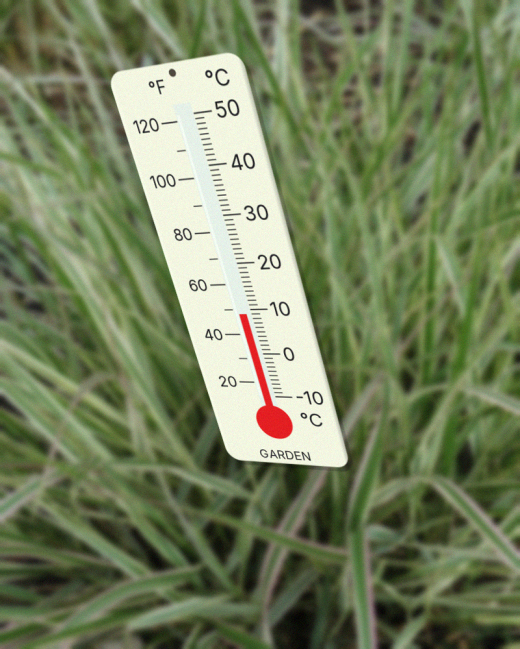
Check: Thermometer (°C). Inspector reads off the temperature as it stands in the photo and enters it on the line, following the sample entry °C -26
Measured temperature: °C 9
